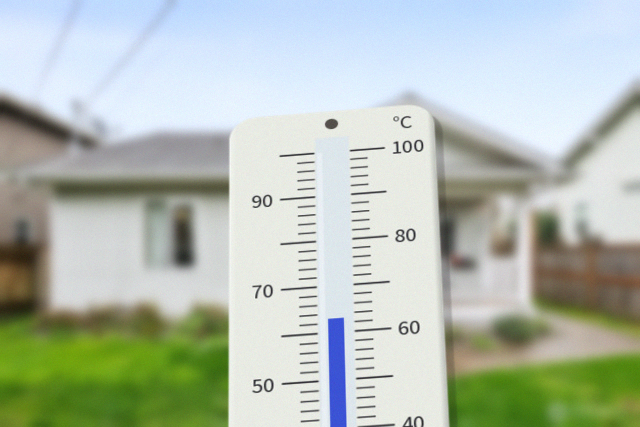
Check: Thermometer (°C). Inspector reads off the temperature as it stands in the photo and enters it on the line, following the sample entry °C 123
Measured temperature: °C 63
